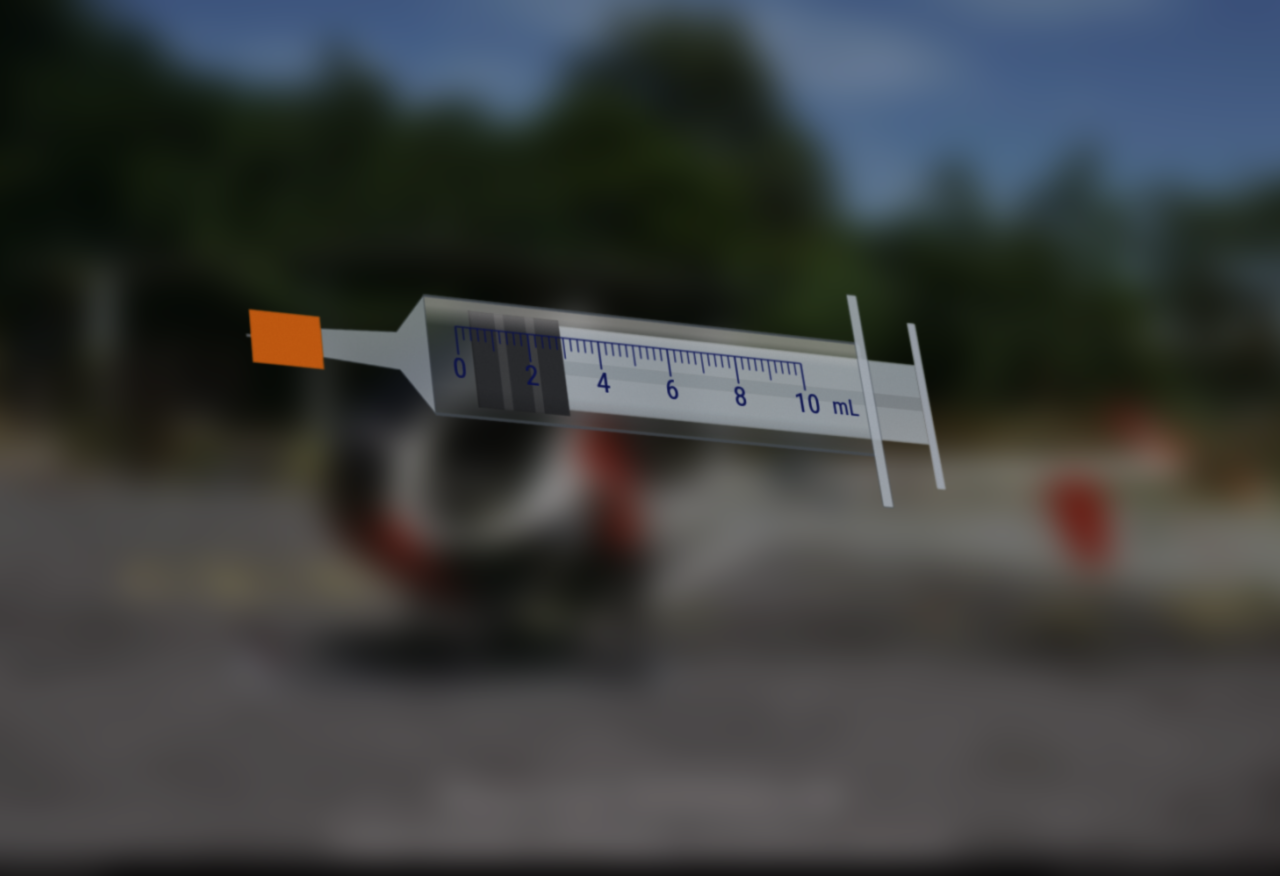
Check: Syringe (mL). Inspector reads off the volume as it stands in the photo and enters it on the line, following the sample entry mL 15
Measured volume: mL 0.4
